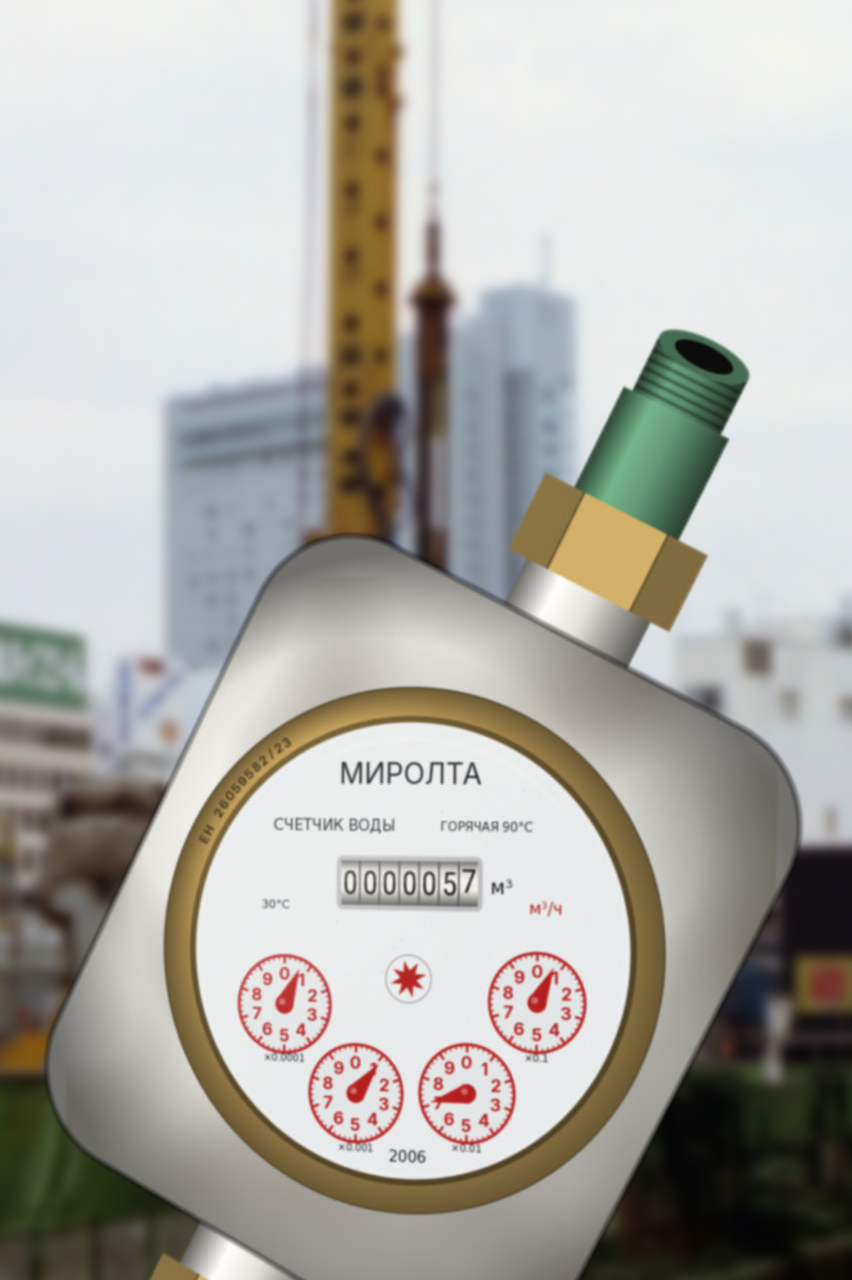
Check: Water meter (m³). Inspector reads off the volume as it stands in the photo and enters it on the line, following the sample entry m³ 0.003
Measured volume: m³ 57.0710
